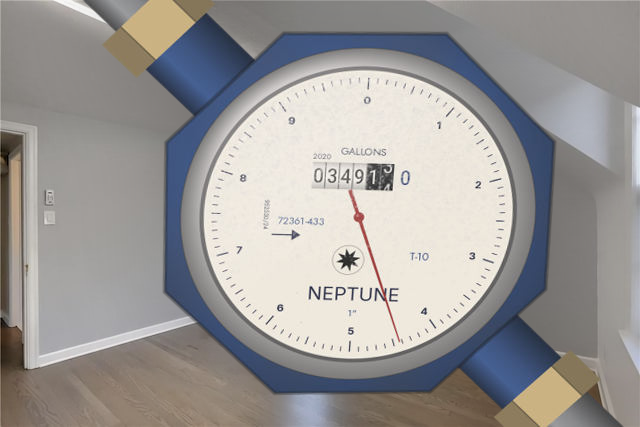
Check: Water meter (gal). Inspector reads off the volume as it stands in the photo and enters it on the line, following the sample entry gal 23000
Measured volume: gal 349134.4
